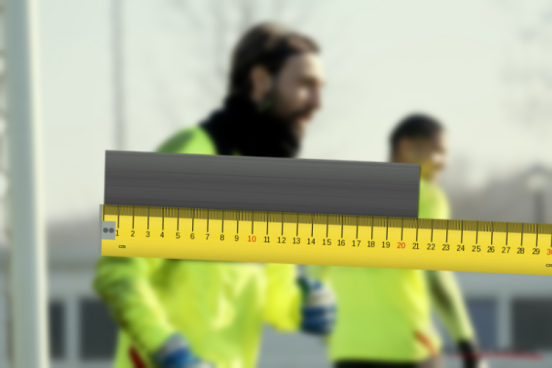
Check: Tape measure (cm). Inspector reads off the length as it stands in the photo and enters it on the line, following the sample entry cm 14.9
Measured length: cm 21
